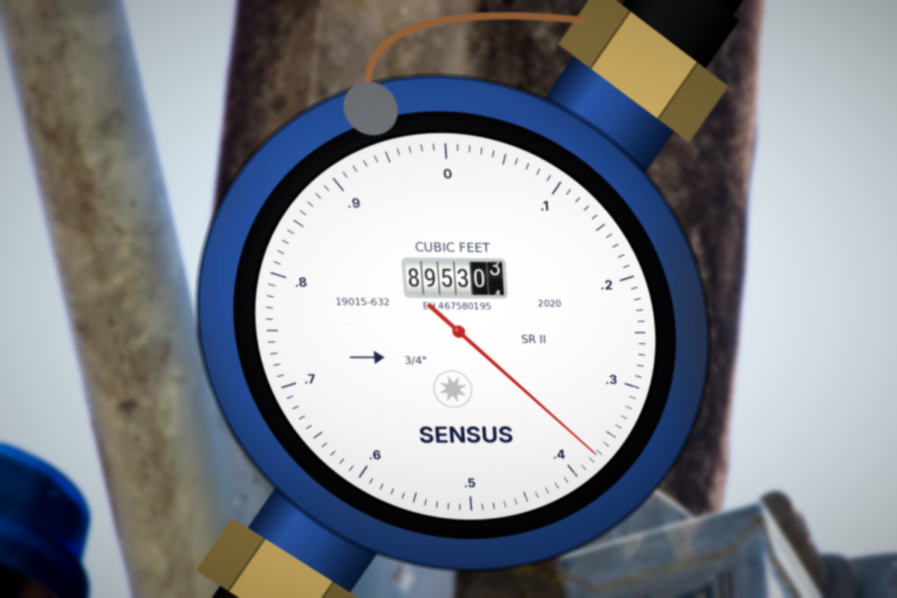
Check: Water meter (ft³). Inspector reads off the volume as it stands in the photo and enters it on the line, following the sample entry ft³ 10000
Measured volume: ft³ 895303.37
